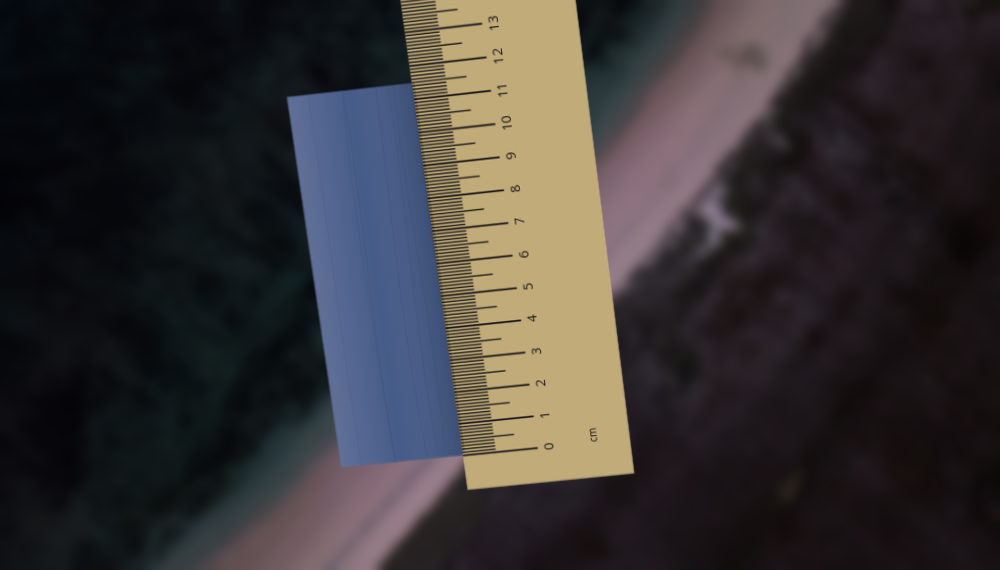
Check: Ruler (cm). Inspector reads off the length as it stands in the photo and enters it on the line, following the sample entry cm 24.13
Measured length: cm 11.5
